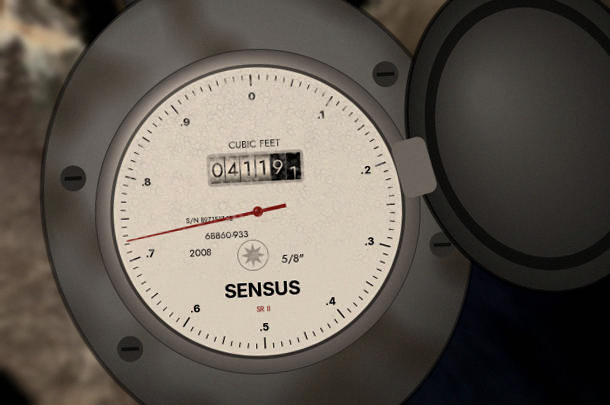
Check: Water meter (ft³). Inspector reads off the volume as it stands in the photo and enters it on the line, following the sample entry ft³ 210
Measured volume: ft³ 41190.72
